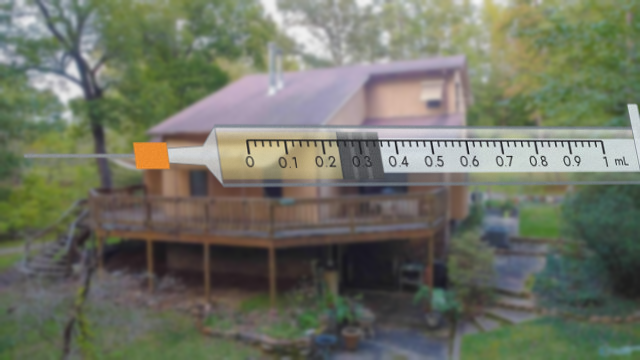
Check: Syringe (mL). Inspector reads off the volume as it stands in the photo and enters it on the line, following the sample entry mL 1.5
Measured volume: mL 0.24
